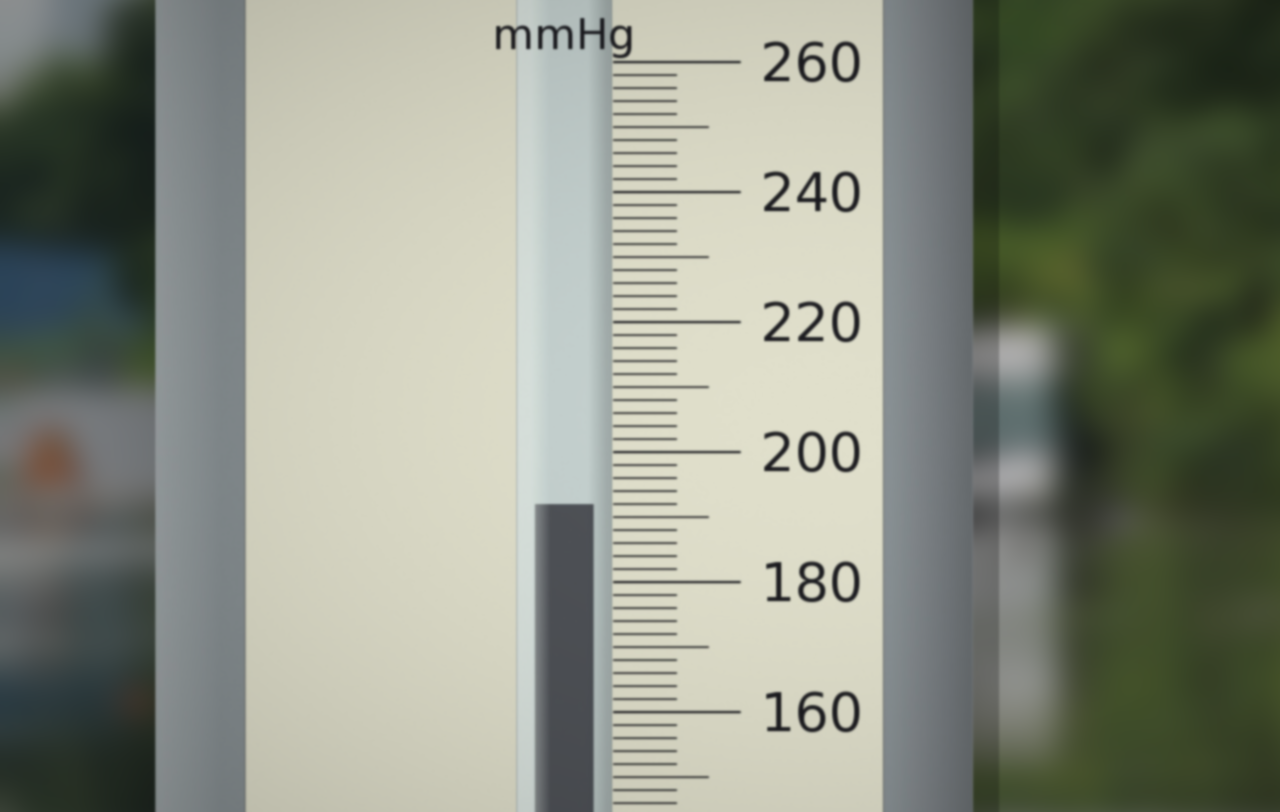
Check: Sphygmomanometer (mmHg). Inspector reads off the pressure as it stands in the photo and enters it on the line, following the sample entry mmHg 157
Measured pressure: mmHg 192
